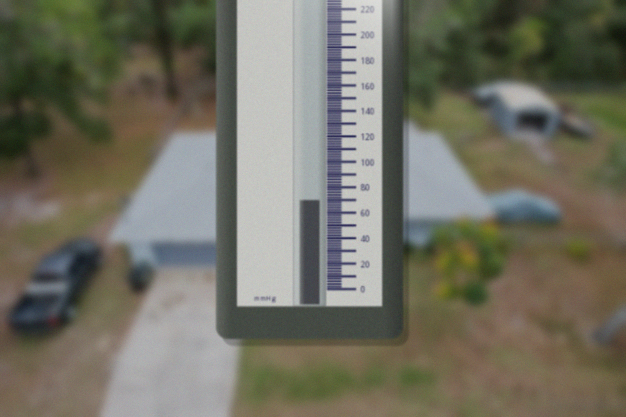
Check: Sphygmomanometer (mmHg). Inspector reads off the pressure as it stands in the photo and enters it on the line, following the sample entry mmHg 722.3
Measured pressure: mmHg 70
